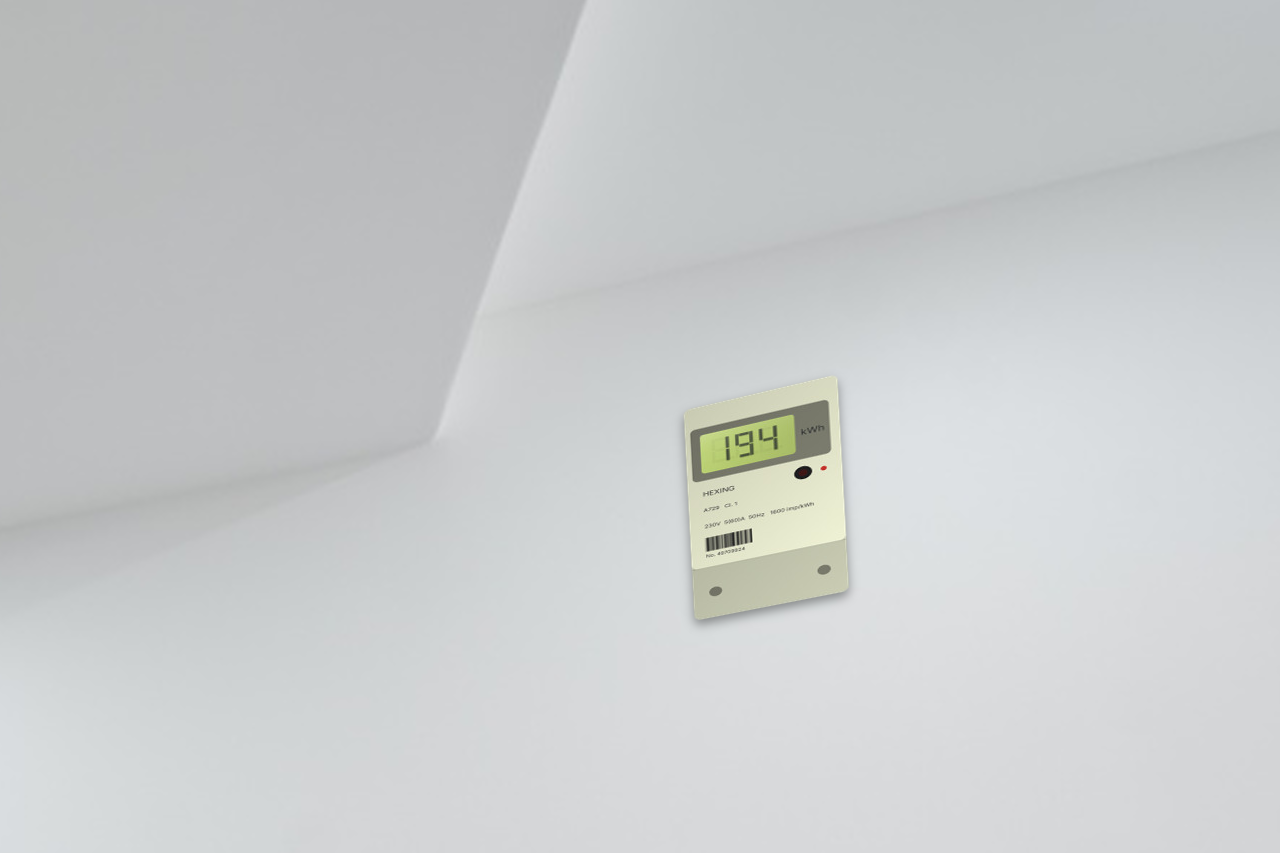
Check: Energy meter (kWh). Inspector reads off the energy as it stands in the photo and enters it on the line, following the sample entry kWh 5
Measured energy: kWh 194
